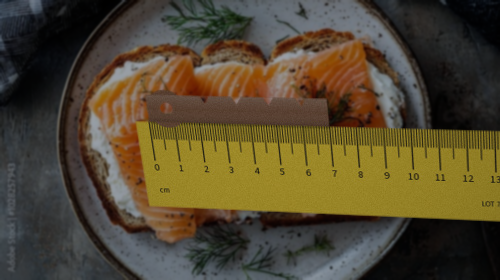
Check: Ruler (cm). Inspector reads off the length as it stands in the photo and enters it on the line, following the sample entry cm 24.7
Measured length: cm 7
